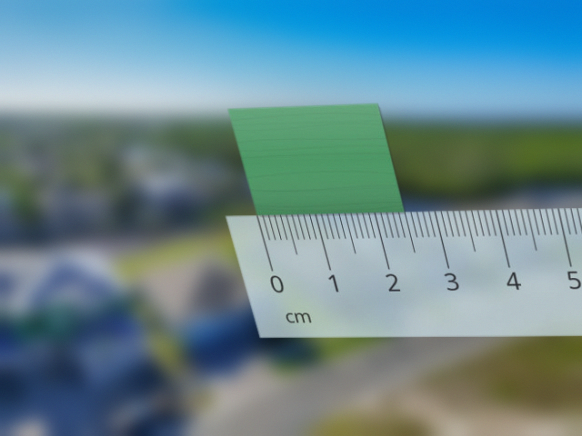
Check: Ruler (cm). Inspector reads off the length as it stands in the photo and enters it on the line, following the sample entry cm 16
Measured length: cm 2.5
